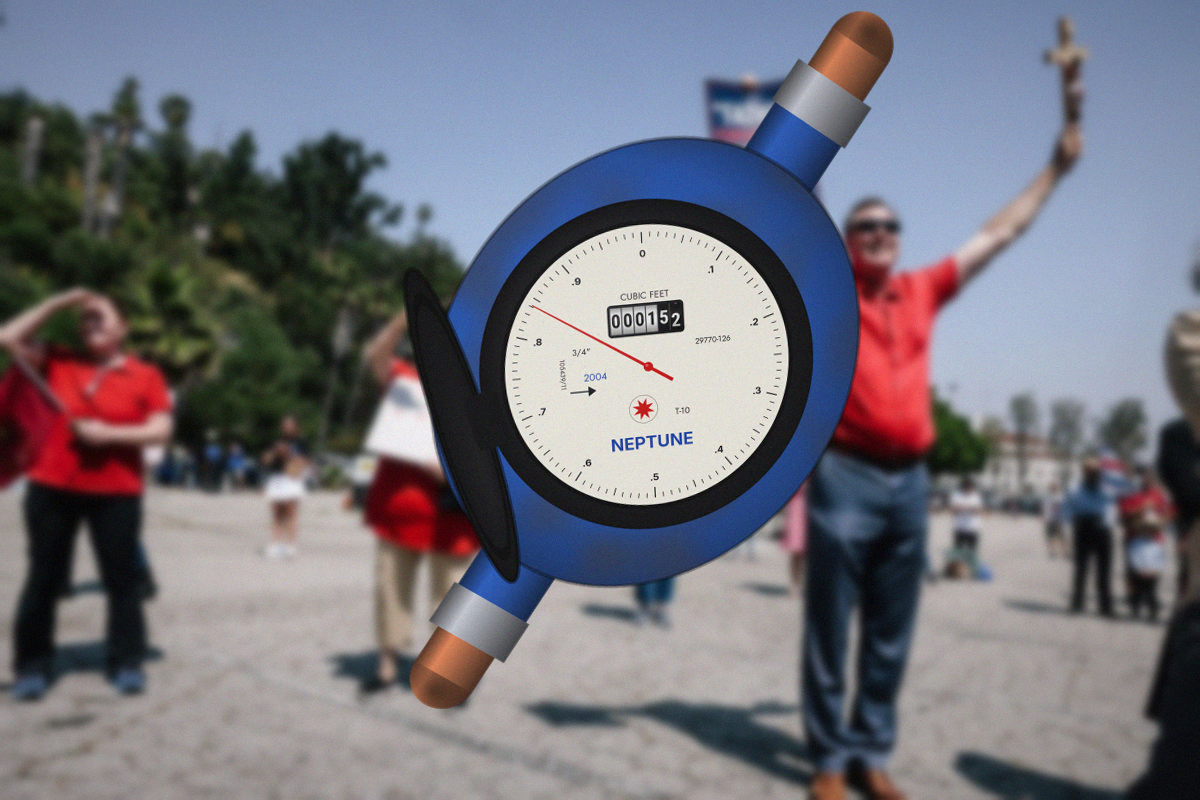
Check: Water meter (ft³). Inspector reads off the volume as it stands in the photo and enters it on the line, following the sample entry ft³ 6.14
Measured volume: ft³ 151.84
